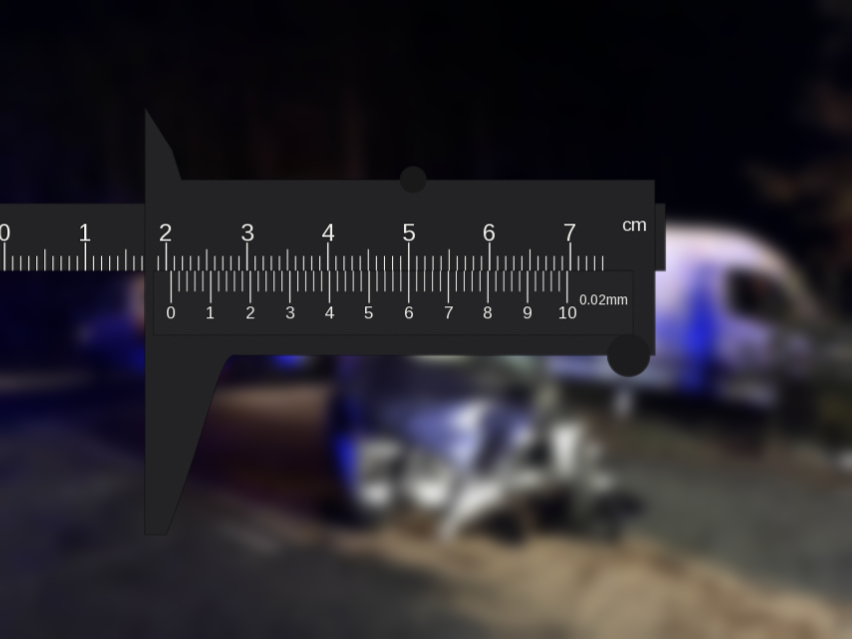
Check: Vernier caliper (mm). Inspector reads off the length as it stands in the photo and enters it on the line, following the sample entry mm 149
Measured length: mm 20.6
